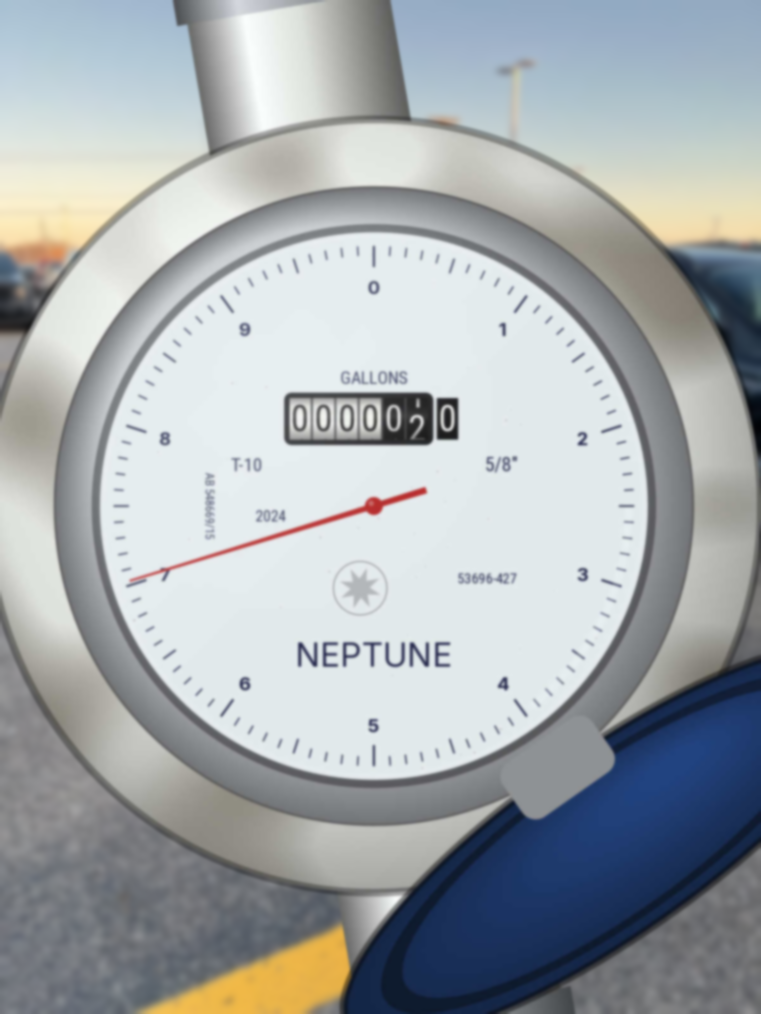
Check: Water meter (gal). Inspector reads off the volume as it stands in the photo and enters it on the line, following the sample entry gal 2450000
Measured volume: gal 17.0
